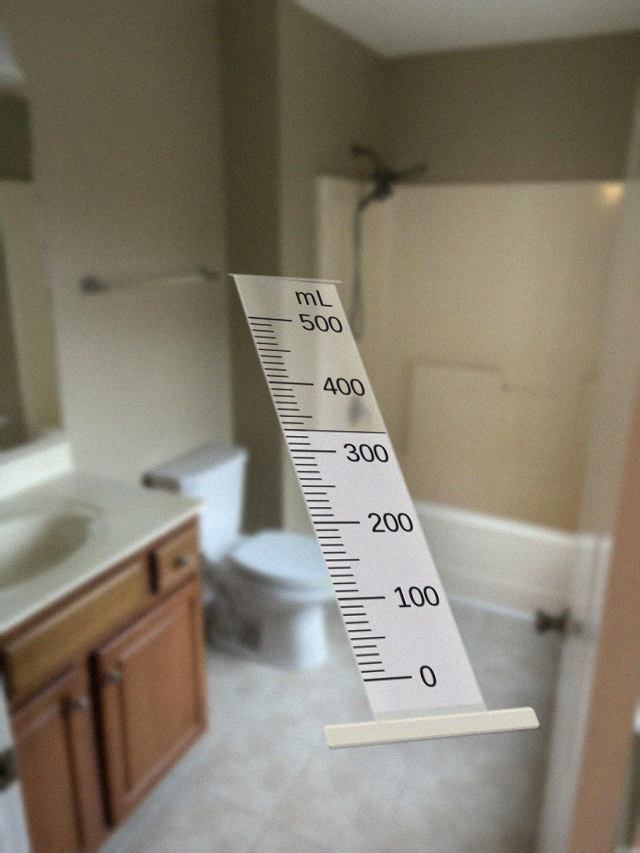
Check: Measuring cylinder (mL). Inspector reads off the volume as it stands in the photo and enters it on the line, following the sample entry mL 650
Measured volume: mL 330
